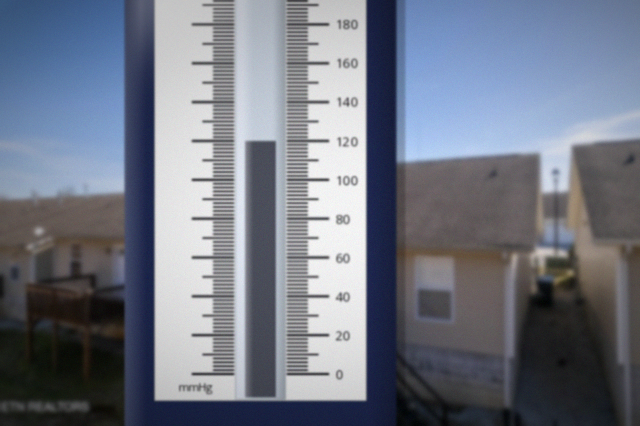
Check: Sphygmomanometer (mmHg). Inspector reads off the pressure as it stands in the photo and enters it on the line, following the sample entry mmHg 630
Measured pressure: mmHg 120
